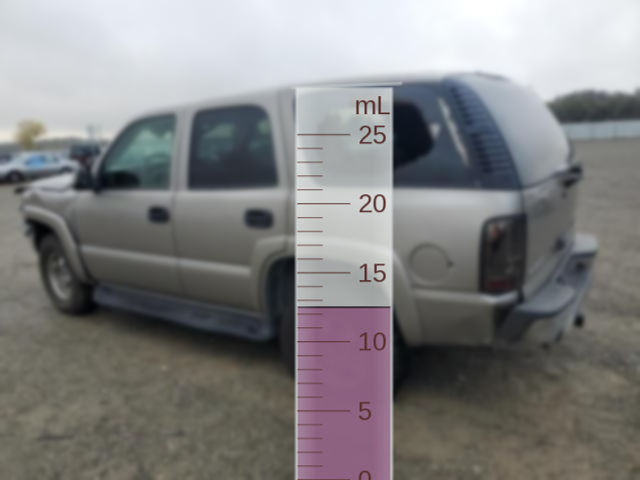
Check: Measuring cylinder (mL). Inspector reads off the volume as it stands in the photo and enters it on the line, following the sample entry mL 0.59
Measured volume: mL 12.5
